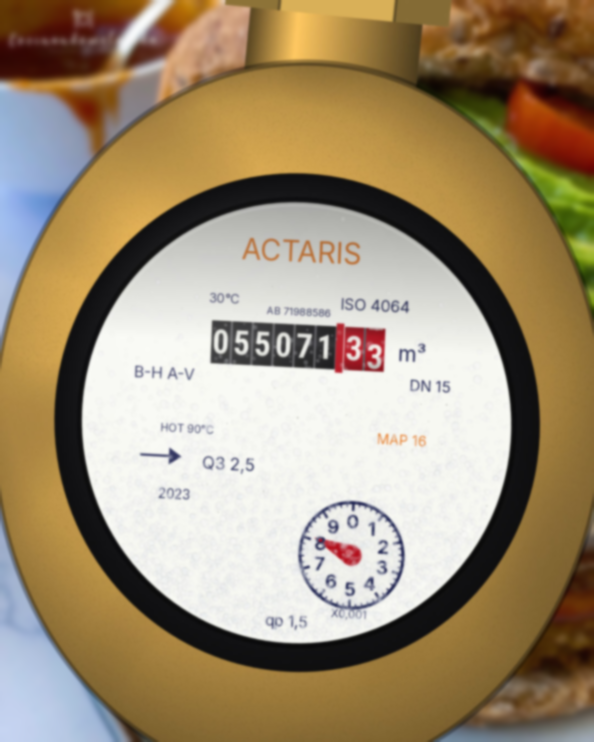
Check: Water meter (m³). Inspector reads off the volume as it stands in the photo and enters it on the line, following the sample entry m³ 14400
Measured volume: m³ 55071.328
